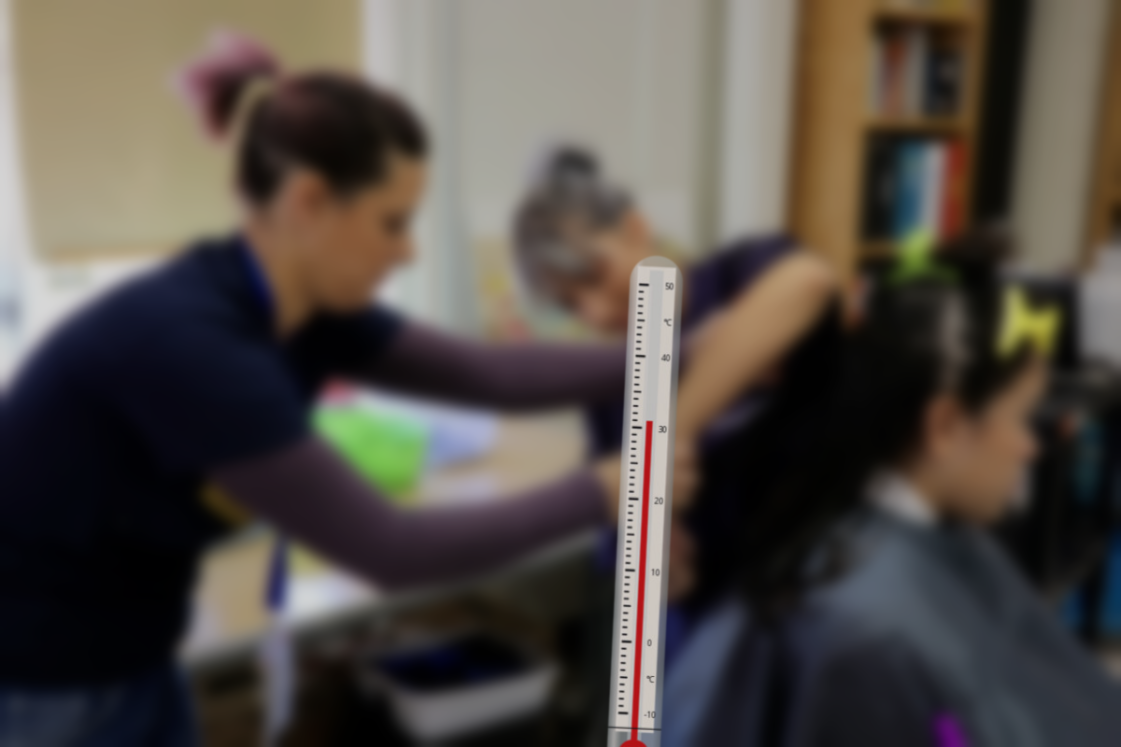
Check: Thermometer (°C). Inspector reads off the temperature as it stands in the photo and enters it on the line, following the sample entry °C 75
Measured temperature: °C 31
